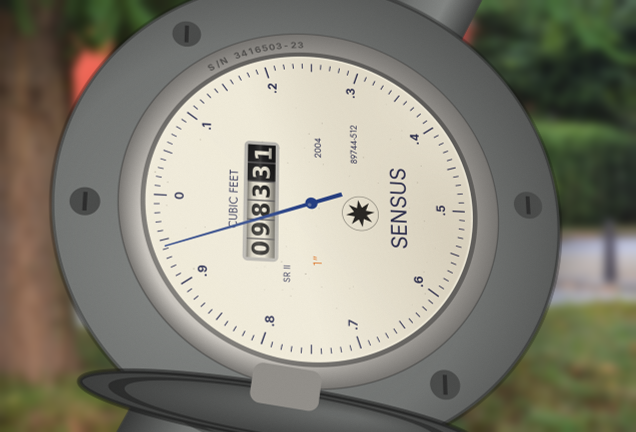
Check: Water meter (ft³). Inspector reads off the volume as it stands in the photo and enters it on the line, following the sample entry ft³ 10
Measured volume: ft³ 98330.94
